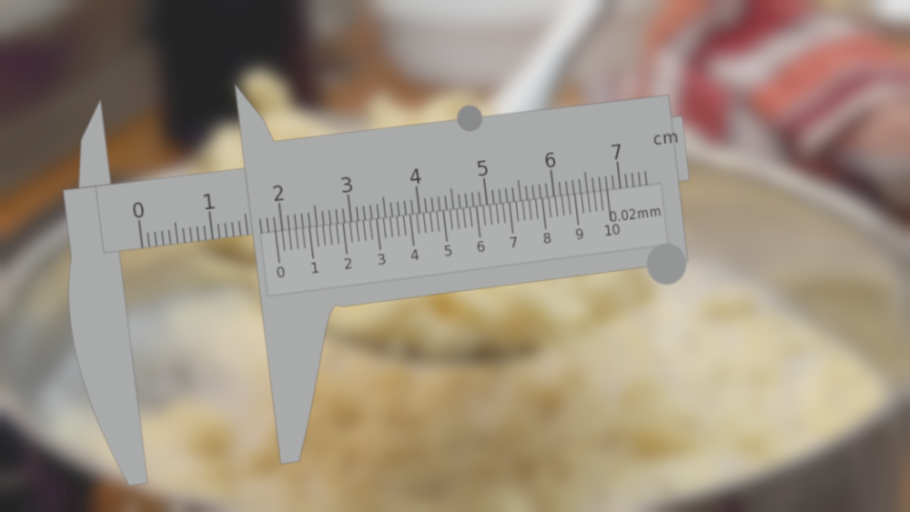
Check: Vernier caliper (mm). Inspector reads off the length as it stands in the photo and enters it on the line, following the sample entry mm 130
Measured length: mm 19.0
